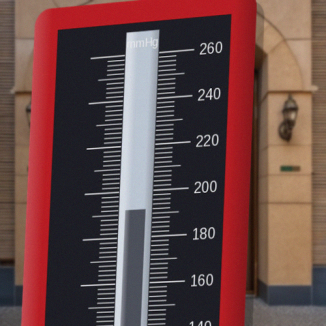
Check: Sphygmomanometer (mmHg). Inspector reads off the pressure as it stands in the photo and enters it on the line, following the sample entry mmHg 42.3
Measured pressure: mmHg 192
